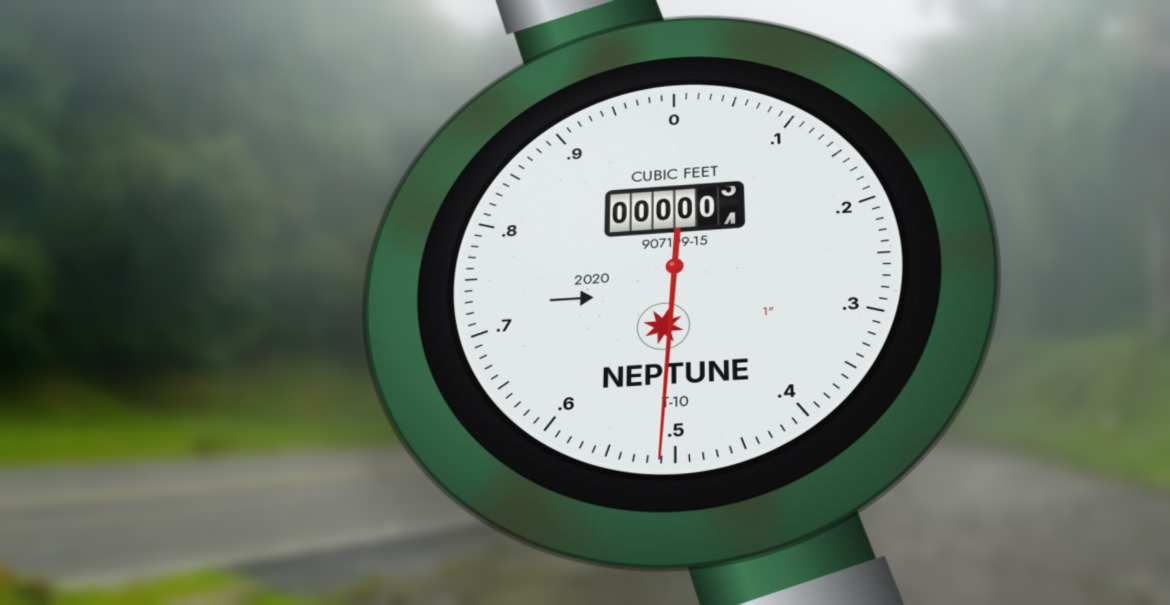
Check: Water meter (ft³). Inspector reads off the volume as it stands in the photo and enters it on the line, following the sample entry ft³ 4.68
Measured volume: ft³ 3.51
